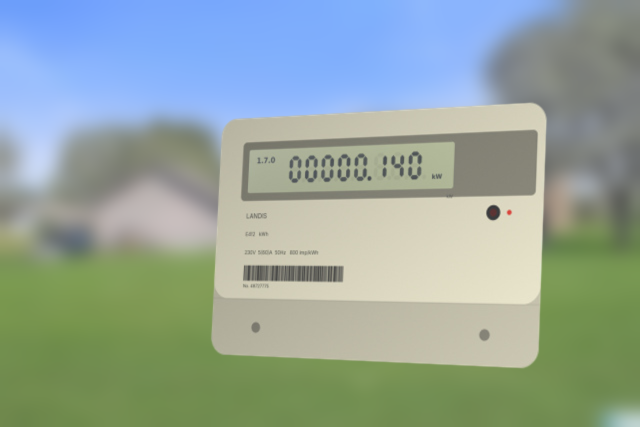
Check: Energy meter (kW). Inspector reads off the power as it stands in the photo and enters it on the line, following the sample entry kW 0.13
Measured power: kW 0.140
